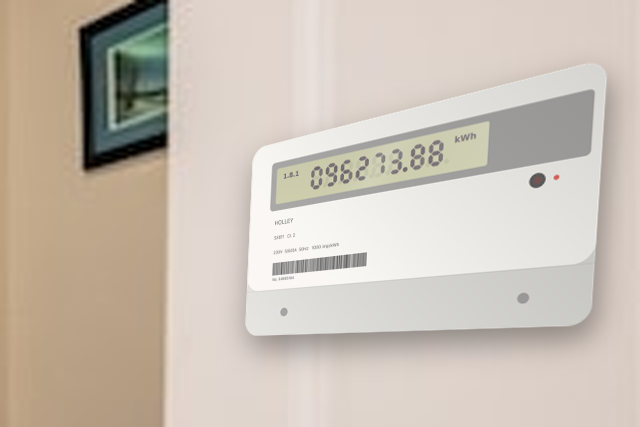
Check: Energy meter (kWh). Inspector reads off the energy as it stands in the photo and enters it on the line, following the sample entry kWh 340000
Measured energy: kWh 96273.88
